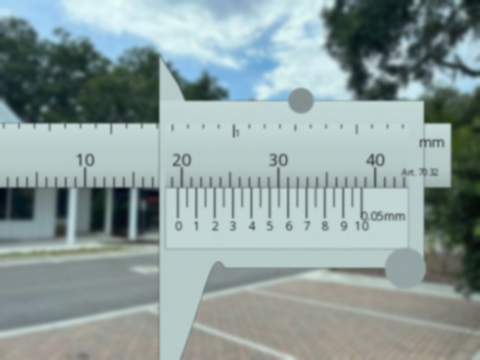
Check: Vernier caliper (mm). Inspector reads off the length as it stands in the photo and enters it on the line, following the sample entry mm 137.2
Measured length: mm 19.6
